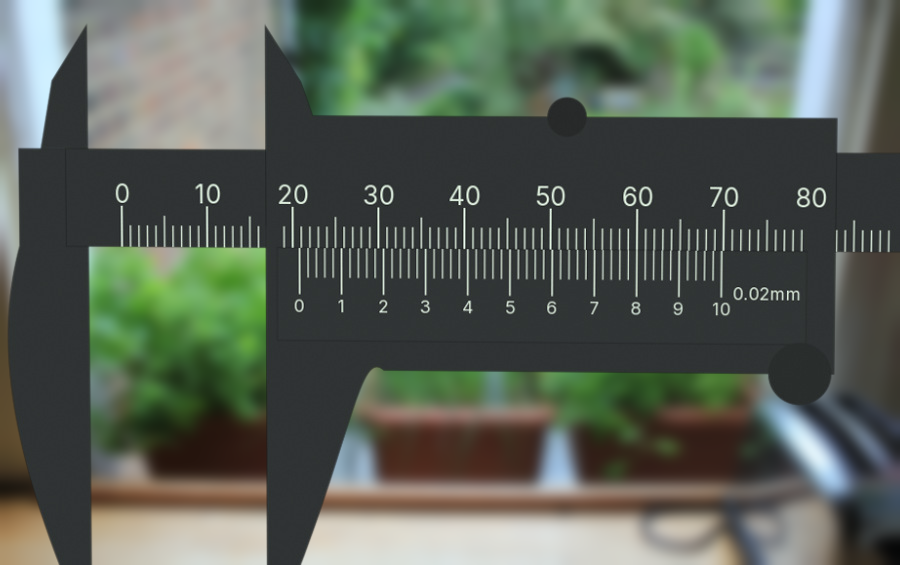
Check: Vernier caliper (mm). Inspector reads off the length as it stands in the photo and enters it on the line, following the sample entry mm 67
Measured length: mm 20.8
